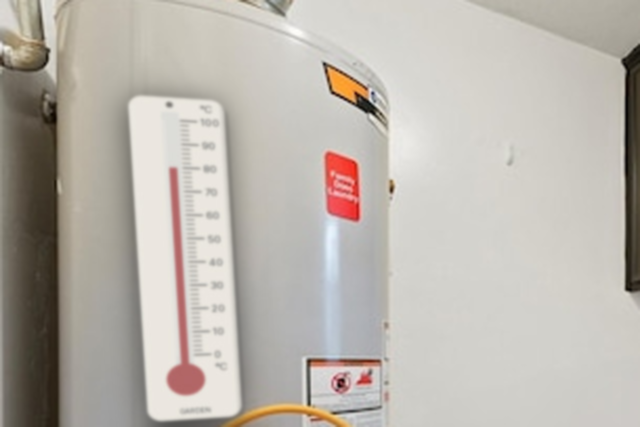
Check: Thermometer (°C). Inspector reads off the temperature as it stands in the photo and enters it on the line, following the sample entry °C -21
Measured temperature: °C 80
